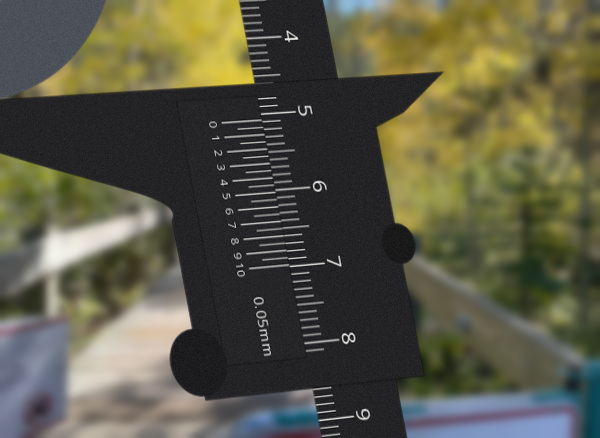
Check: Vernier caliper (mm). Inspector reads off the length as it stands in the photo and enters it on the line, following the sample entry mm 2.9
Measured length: mm 50.8
